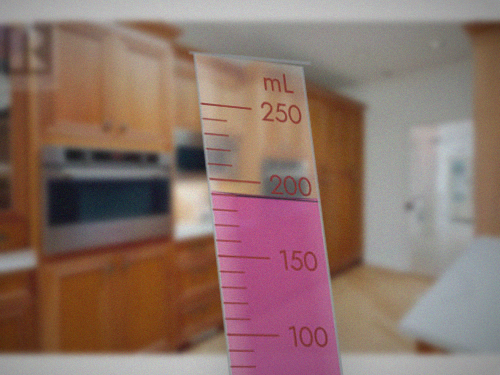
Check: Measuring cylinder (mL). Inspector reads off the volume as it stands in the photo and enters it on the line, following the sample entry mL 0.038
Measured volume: mL 190
